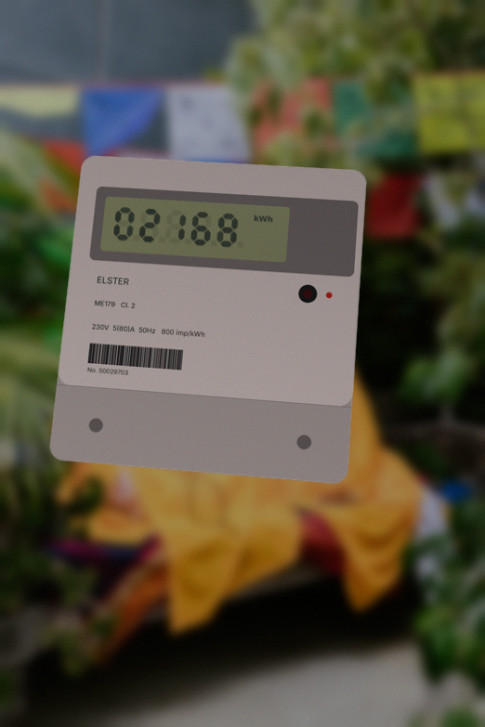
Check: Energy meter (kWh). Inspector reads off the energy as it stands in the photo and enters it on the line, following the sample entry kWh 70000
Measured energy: kWh 2168
